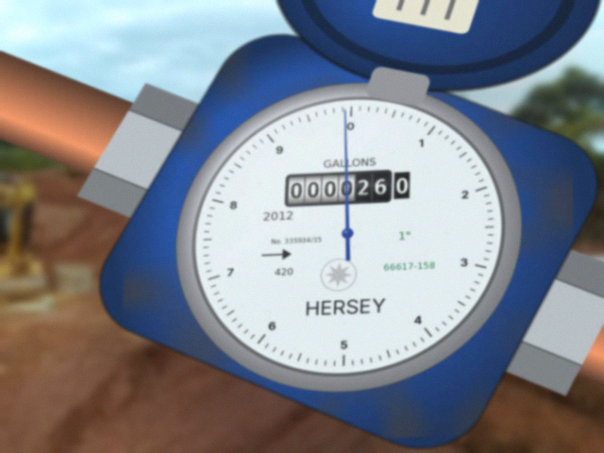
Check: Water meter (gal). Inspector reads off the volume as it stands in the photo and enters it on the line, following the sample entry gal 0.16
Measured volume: gal 259.9
